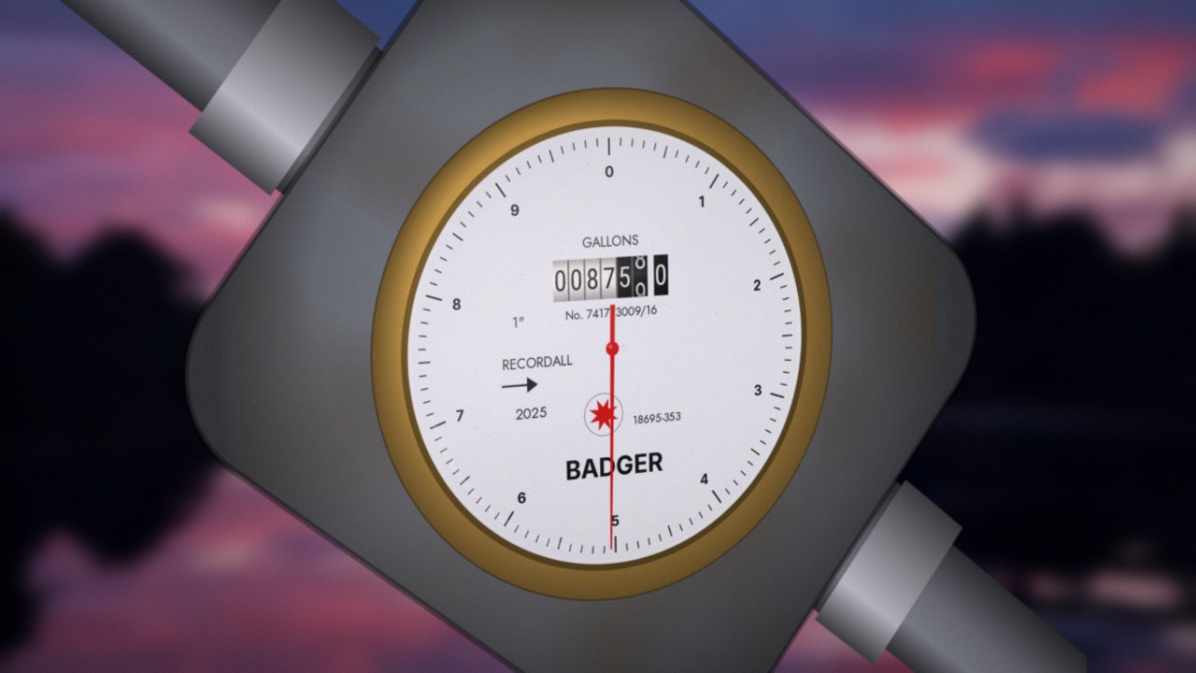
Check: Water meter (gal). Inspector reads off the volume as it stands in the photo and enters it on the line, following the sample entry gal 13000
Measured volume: gal 87585.0
